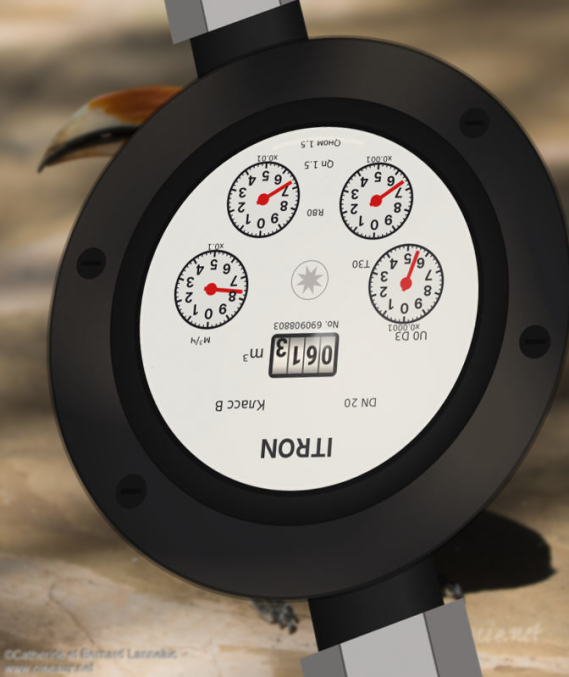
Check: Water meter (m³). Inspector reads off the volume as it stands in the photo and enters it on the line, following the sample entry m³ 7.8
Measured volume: m³ 612.7665
